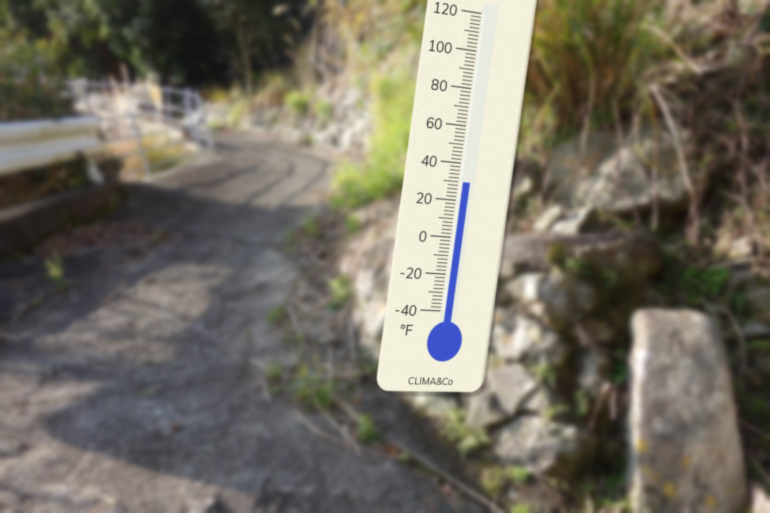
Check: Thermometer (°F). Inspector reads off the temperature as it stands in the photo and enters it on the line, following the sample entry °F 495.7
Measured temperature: °F 30
